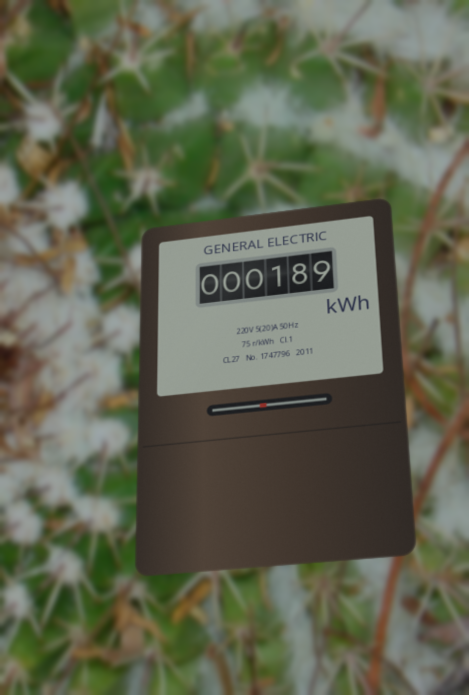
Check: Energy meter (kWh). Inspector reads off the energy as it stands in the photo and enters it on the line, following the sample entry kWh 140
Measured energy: kWh 189
